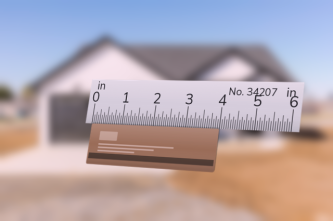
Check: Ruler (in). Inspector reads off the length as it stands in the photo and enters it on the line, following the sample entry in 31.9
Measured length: in 4
